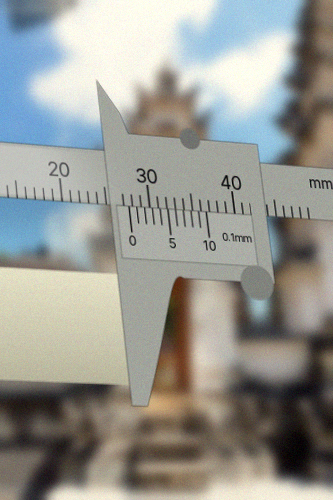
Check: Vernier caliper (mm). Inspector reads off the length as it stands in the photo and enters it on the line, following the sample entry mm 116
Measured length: mm 27.6
